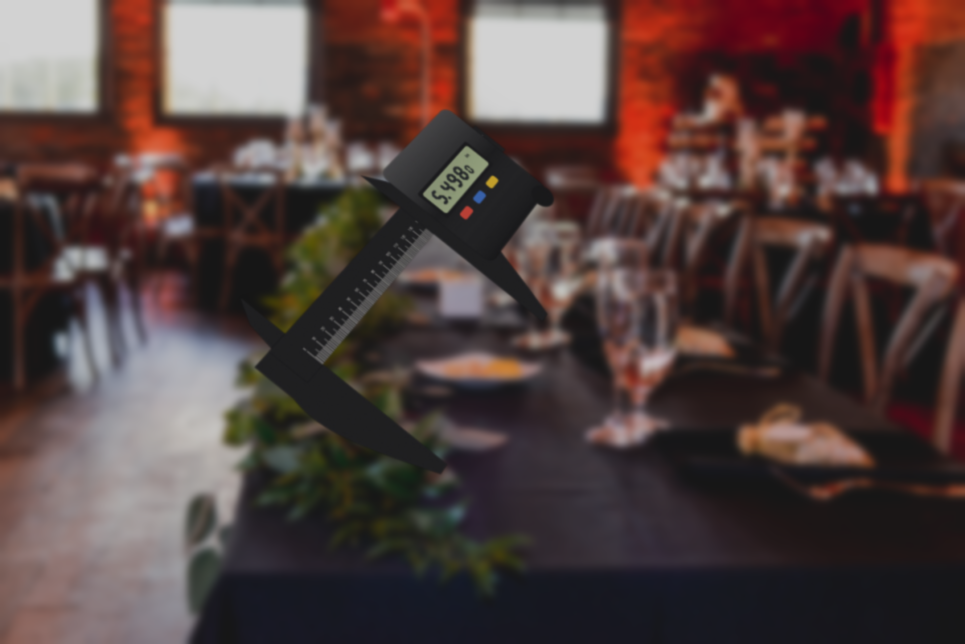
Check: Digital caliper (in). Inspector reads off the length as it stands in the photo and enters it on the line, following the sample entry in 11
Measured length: in 5.4980
